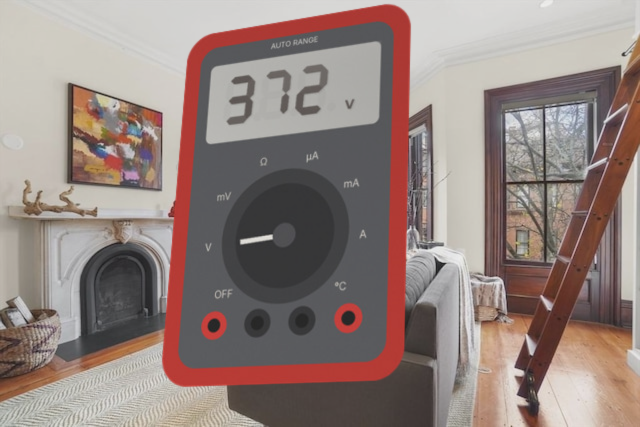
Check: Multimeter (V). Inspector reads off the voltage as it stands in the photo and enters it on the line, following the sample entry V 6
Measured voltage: V 372
